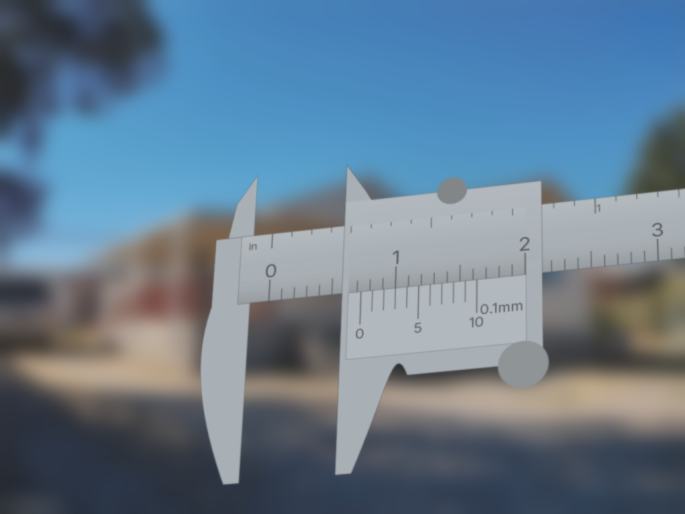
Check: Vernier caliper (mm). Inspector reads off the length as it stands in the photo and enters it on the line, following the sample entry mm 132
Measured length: mm 7.3
